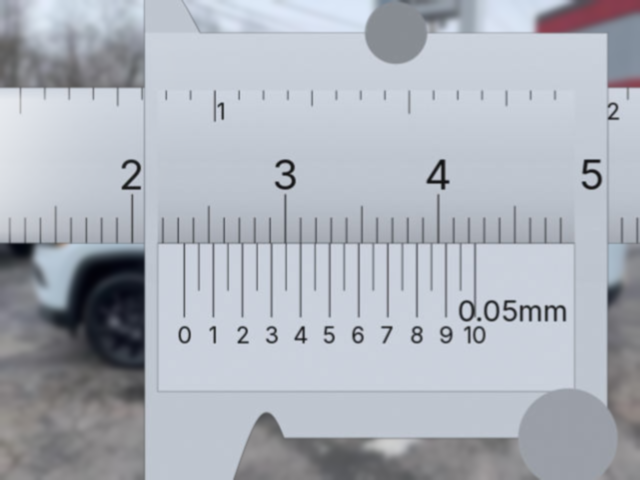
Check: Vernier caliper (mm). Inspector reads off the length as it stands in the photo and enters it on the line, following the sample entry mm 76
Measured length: mm 23.4
